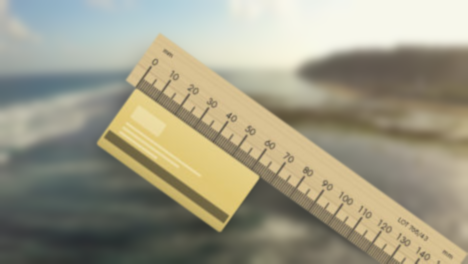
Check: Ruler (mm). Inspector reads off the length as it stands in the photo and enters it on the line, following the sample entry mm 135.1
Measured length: mm 65
